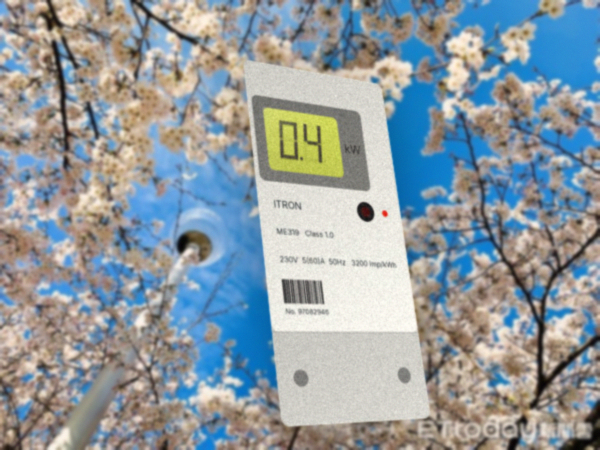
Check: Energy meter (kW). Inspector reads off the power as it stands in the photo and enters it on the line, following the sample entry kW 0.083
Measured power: kW 0.4
